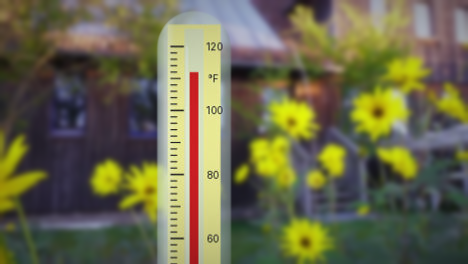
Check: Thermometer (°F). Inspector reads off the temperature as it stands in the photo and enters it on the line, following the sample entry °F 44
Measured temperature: °F 112
